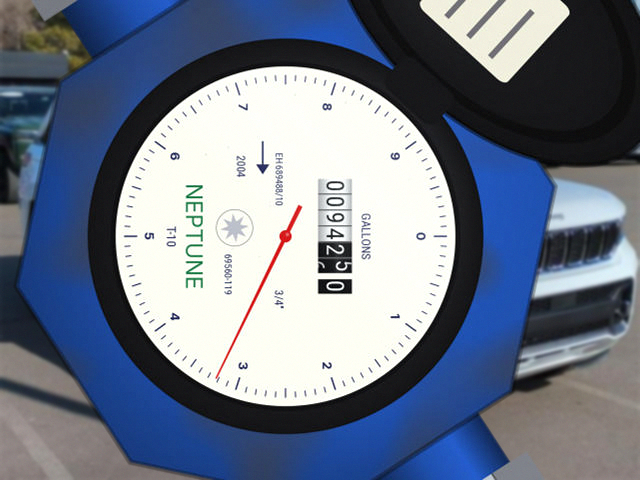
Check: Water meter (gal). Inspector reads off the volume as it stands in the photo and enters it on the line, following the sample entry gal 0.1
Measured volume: gal 94253.2
